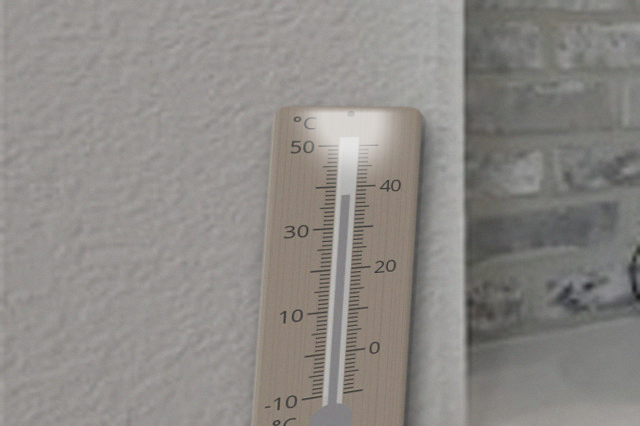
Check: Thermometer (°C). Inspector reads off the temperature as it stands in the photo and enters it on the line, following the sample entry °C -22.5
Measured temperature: °C 38
